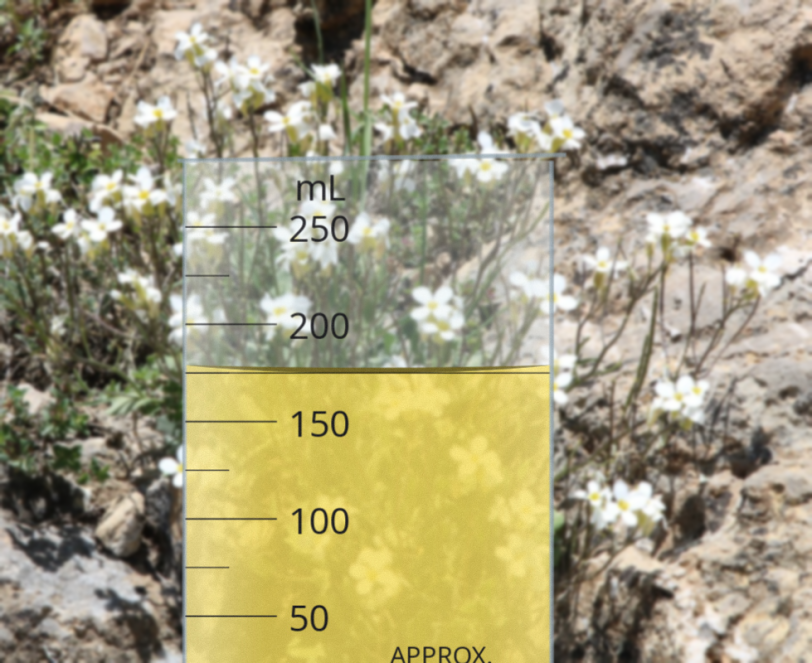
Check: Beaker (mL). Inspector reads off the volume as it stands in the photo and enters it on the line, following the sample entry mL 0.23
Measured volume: mL 175
